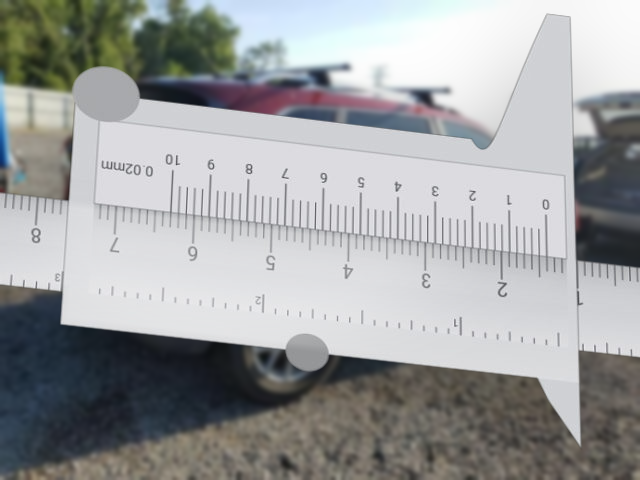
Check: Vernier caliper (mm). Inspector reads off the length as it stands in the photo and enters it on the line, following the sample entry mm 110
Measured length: mm 14.0
